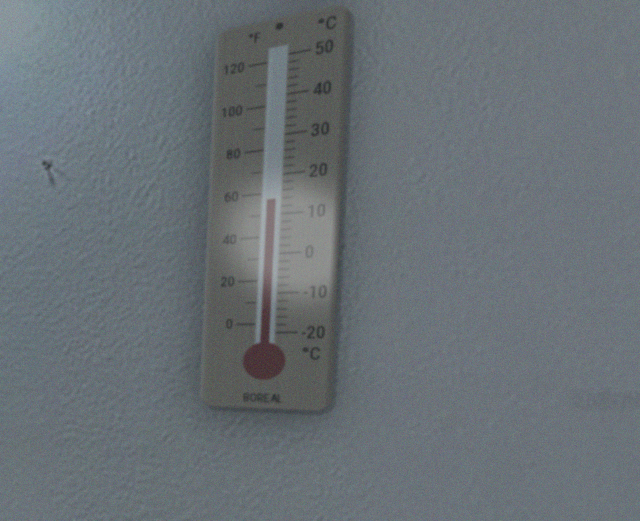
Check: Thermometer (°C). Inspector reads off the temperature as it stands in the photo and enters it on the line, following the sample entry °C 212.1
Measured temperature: °C 14
